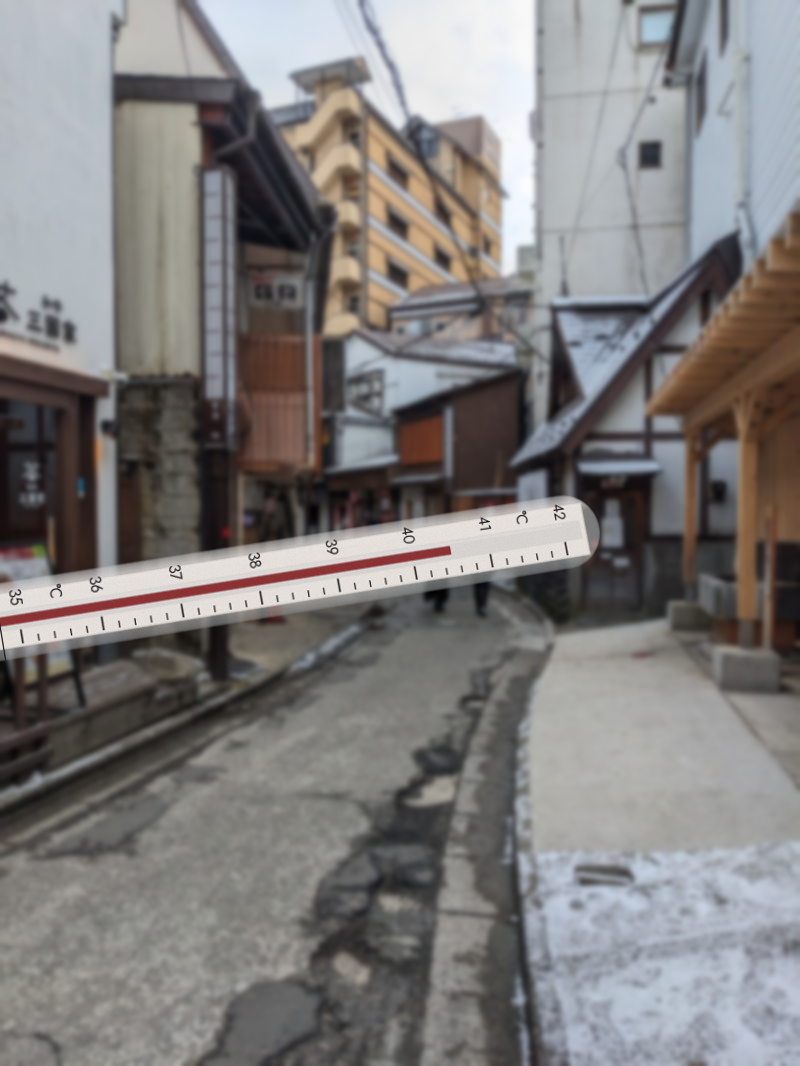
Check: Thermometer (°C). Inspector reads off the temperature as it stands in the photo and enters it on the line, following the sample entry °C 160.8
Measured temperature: °C 40.5
